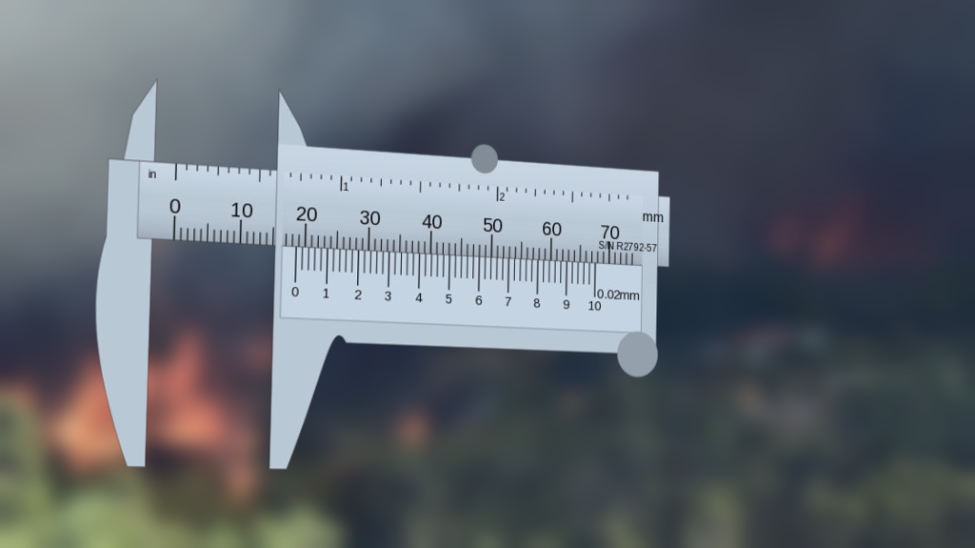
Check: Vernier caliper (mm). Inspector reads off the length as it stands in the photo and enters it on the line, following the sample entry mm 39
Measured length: mm 18.6
